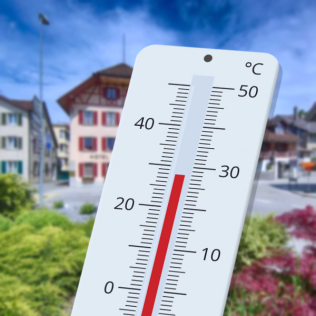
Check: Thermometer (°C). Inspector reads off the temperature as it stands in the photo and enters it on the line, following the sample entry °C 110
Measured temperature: °C 28
